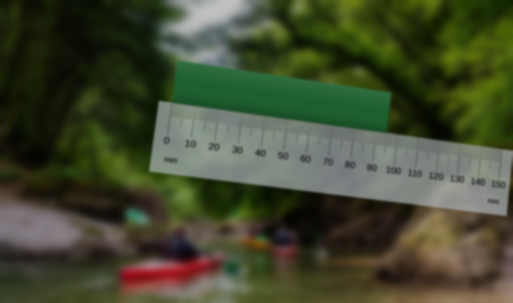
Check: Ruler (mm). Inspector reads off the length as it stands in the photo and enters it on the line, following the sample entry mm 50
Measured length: mm 95
